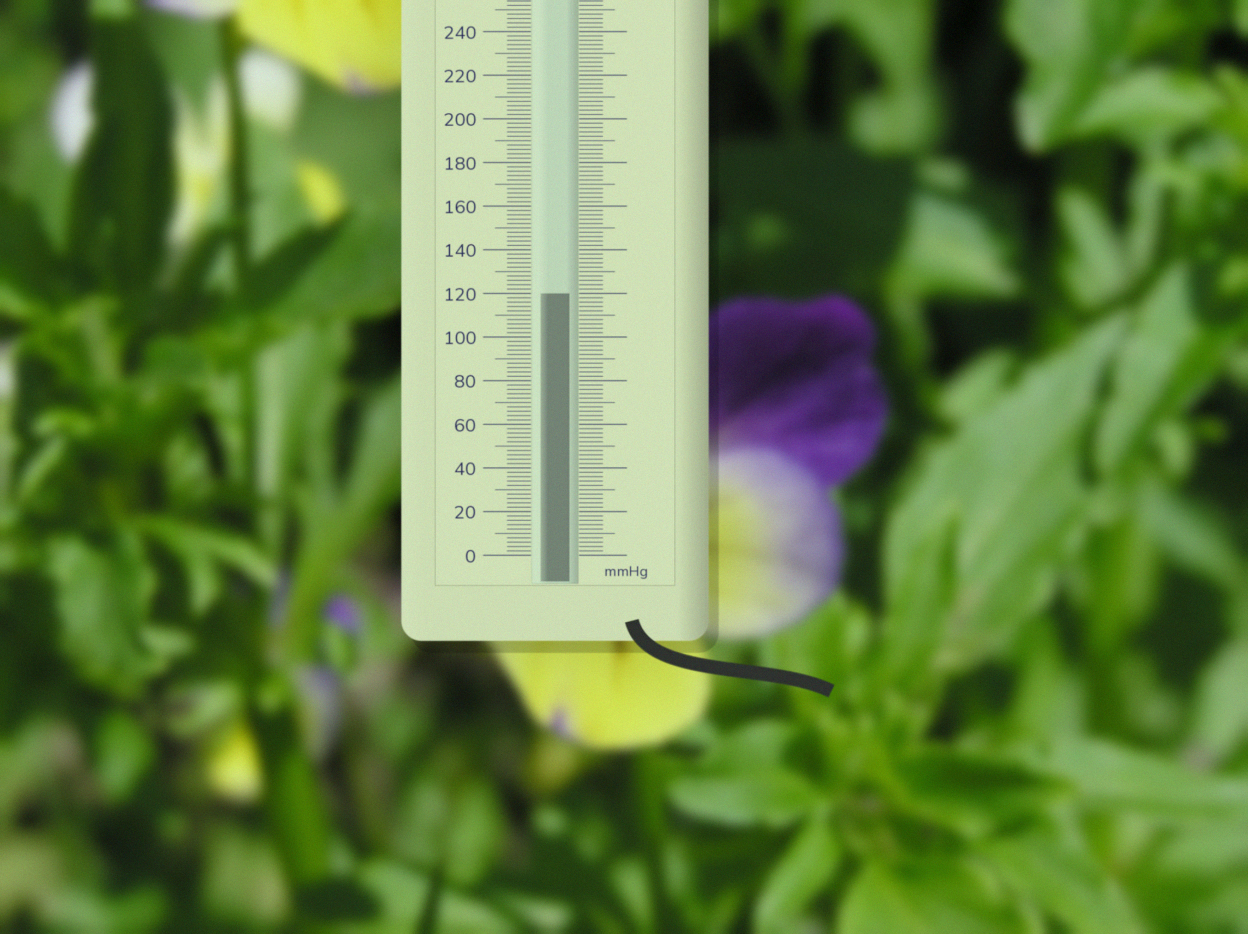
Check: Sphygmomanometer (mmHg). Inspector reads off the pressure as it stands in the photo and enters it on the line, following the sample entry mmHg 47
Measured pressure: mmHg 120
